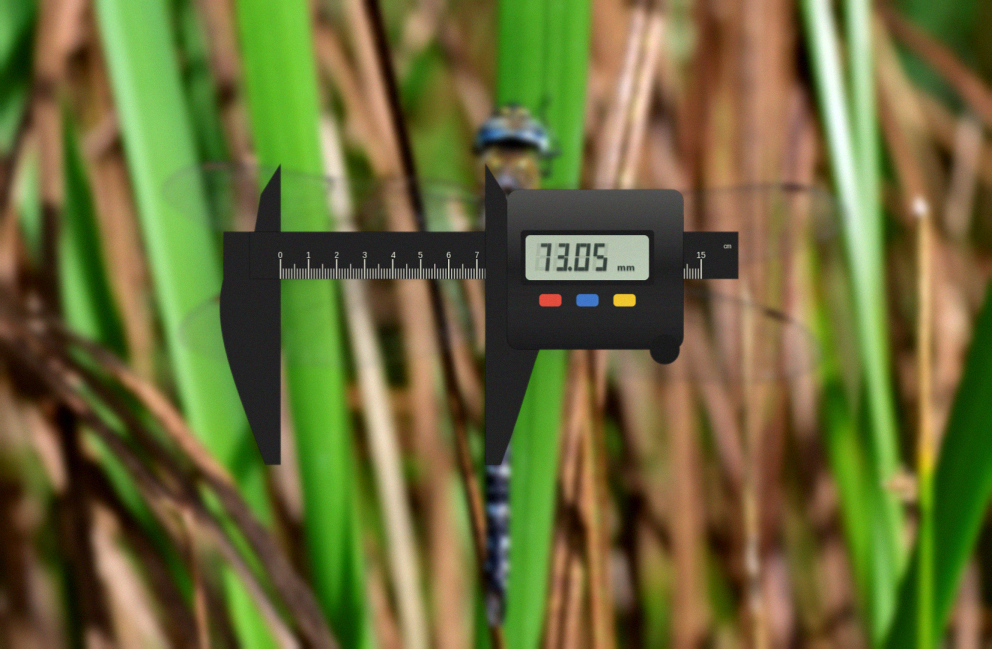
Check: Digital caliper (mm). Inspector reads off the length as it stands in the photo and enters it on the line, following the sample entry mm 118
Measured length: mm 73.05
